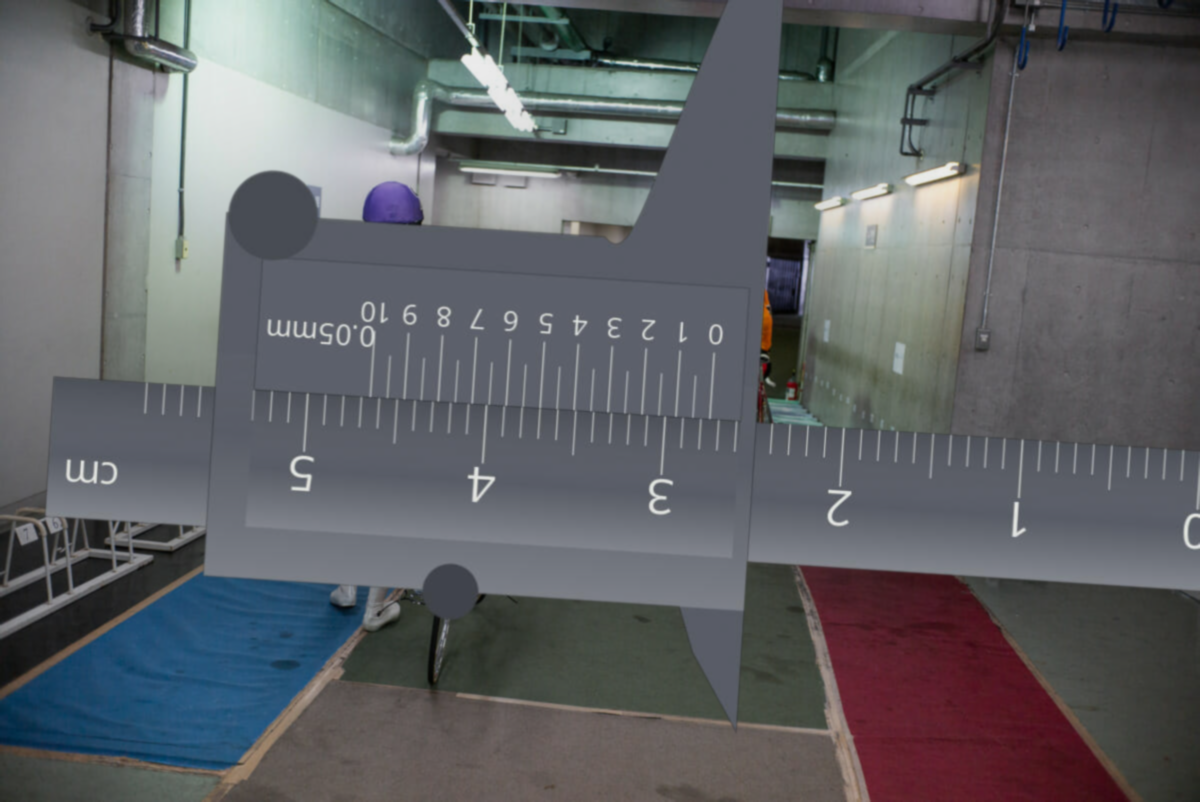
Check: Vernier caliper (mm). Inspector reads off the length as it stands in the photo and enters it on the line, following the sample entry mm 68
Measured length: mm 27.5
